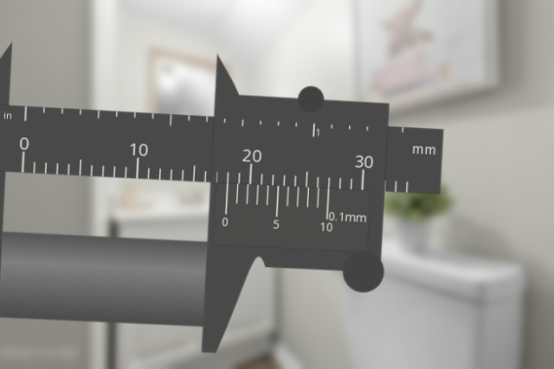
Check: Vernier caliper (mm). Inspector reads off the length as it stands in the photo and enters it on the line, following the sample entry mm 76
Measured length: mm 18.0
